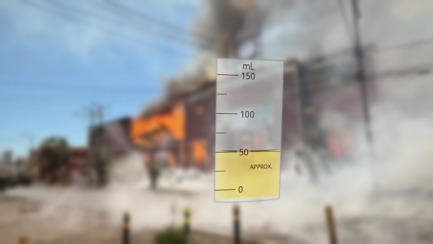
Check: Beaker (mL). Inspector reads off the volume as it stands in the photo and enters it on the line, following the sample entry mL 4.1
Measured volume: mL 50
